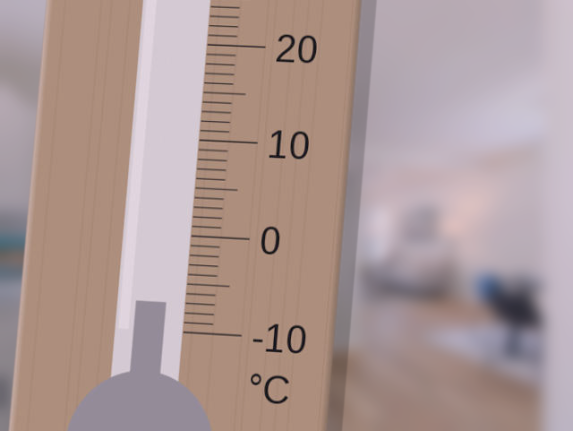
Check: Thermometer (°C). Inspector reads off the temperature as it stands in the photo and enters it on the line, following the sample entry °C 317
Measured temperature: °C -7
